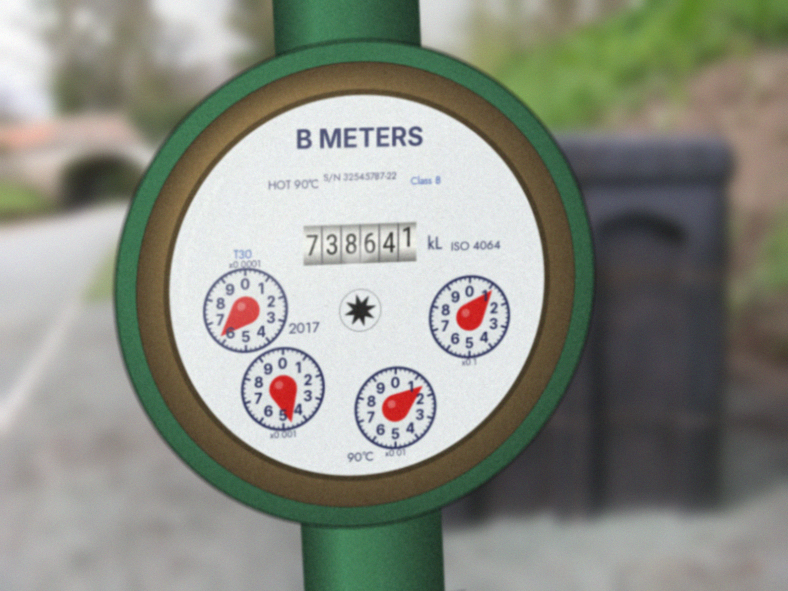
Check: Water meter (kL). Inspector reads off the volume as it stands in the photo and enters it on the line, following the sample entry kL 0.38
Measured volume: kL 738641.1146
